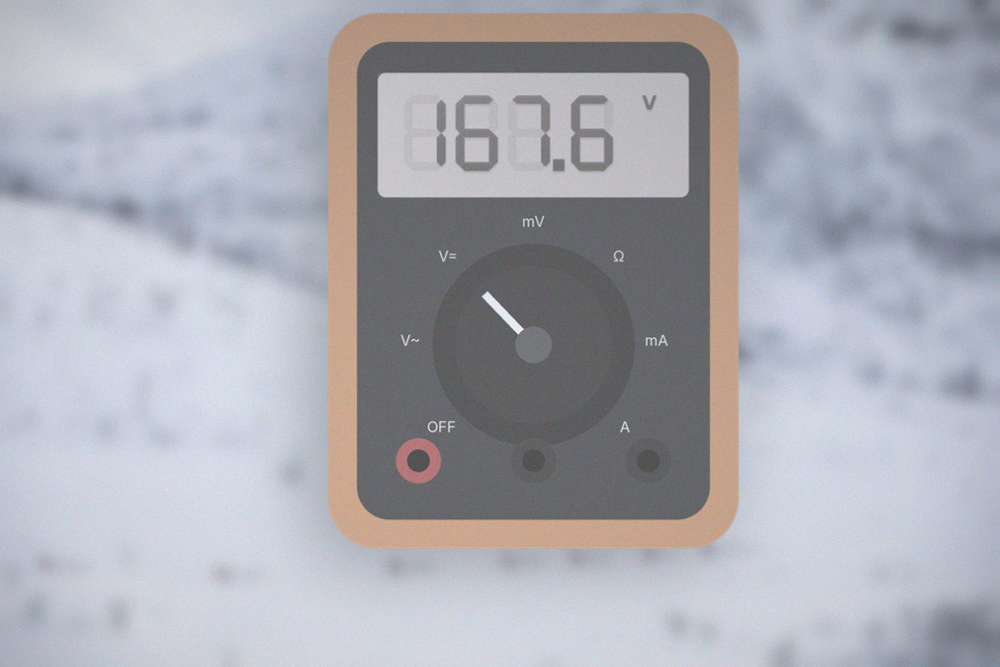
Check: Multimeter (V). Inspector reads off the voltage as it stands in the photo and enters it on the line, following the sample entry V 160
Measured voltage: V 167.6
